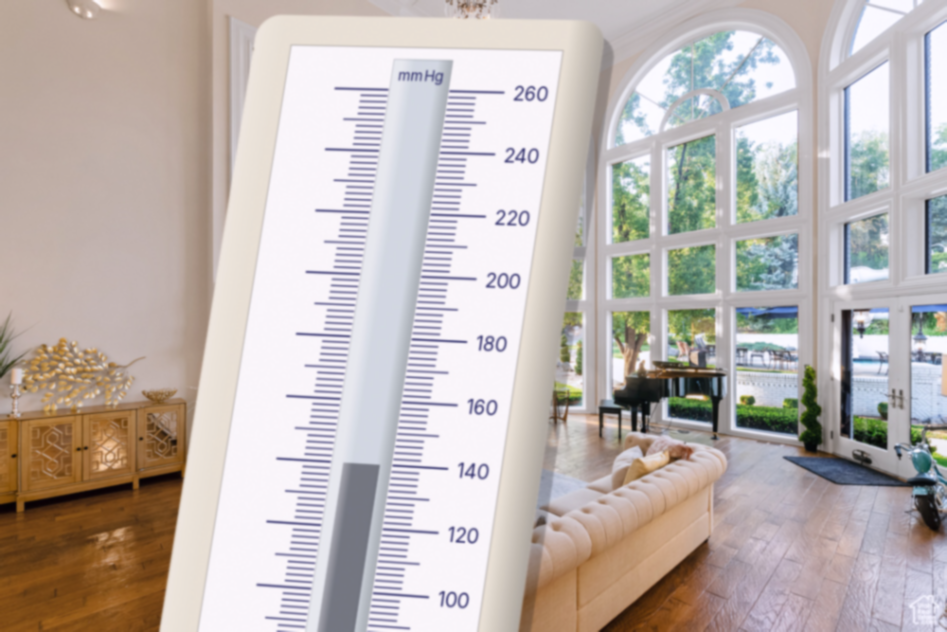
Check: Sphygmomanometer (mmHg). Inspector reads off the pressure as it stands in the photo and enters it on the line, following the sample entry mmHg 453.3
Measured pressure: mmHg 140
